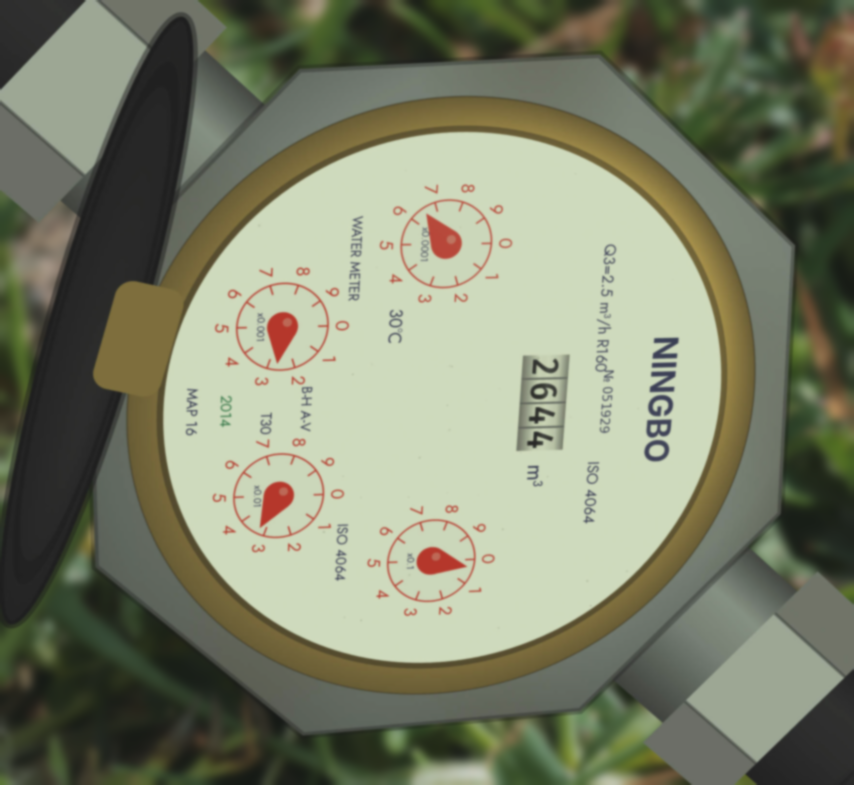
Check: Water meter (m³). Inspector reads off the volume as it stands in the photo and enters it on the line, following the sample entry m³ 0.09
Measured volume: m³ 2644.0326
